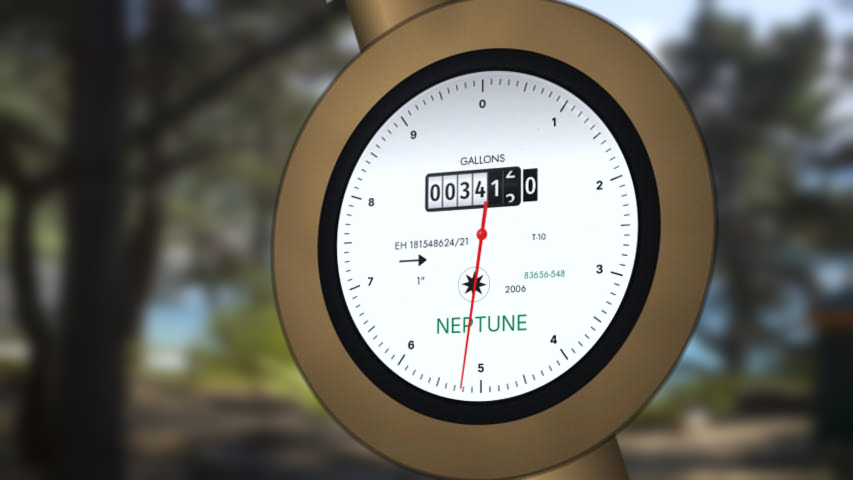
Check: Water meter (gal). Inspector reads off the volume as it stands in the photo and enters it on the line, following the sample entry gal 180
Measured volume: gal 34125.2
